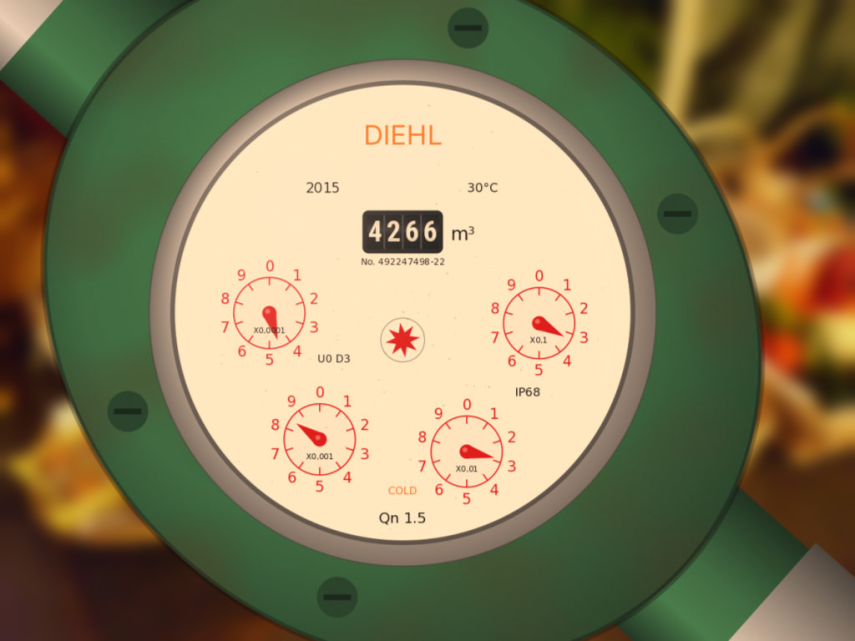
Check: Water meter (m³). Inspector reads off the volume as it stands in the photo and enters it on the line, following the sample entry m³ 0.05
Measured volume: m³ 4266.3284
